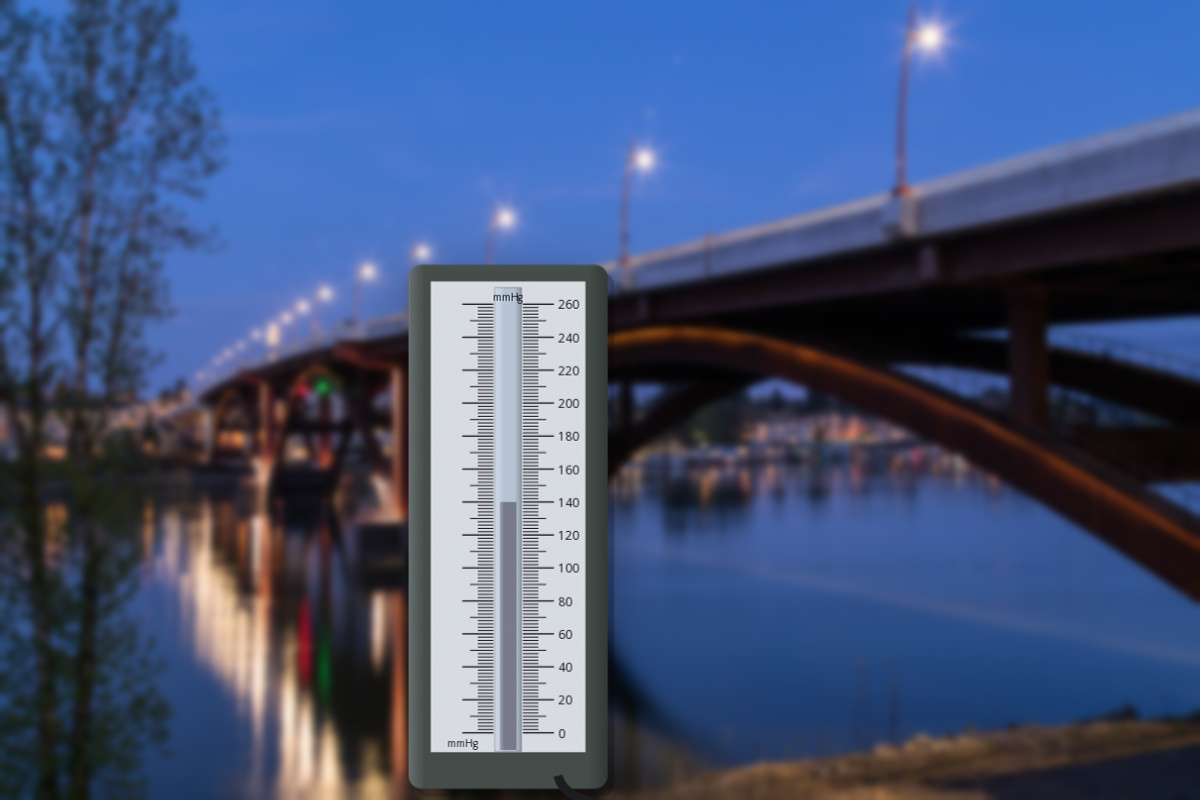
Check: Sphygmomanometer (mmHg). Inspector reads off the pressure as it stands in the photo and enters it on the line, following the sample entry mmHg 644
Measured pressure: mmHg 140
